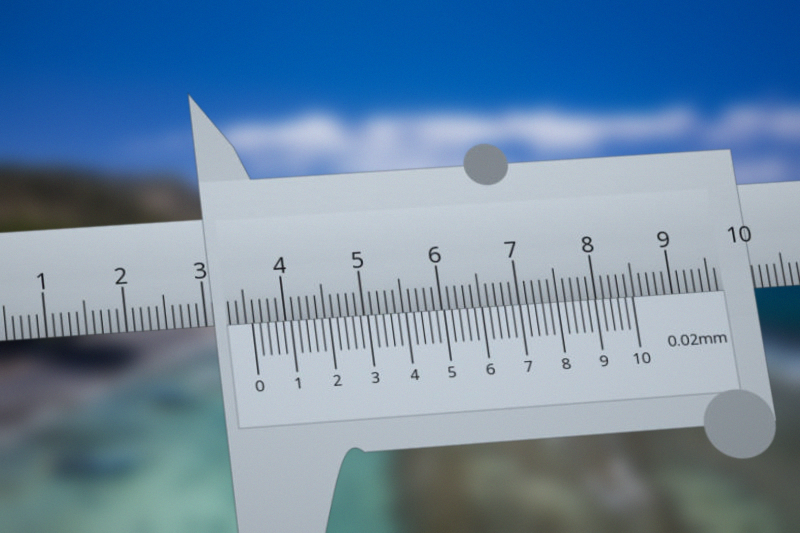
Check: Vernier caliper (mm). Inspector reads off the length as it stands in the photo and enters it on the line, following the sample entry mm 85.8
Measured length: mm 35.8
